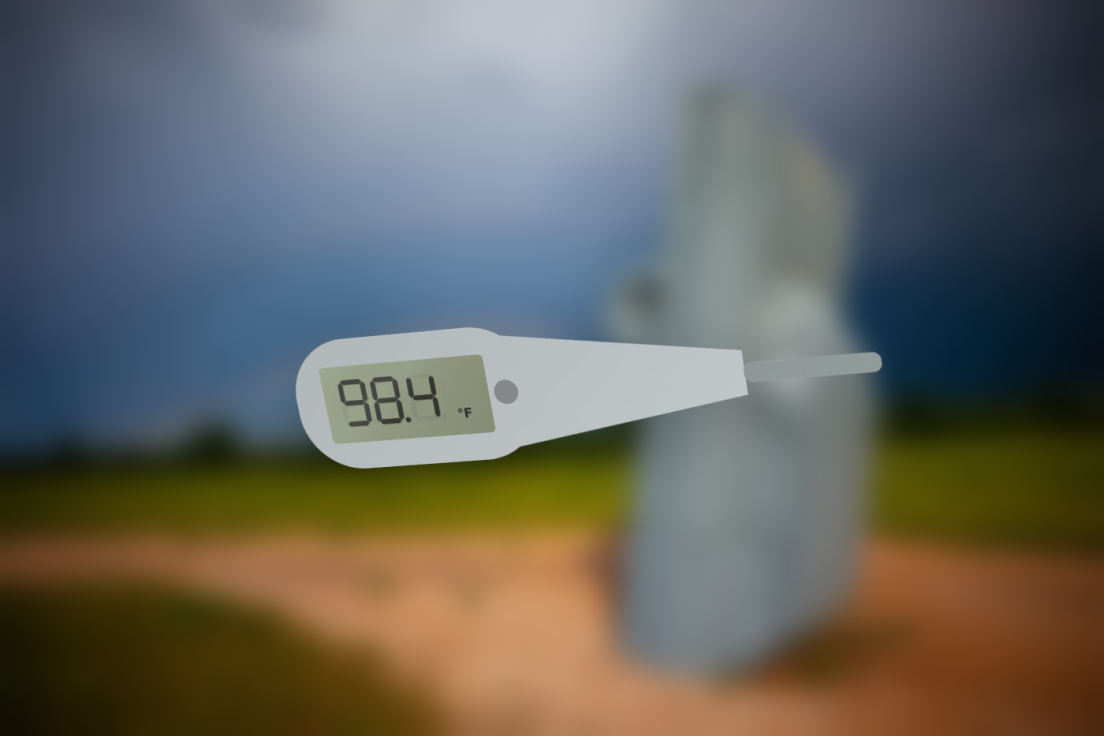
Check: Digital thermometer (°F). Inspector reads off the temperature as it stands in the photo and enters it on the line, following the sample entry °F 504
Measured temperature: °F 98.4
